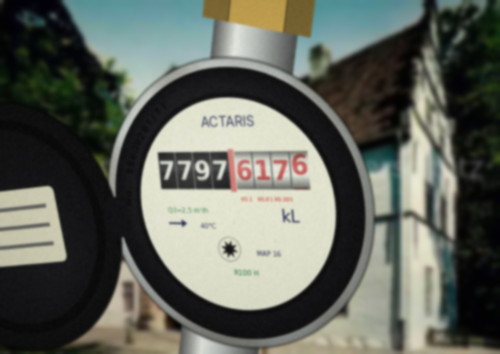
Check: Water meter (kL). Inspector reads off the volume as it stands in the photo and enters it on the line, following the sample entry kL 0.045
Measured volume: kL 7797.6176
